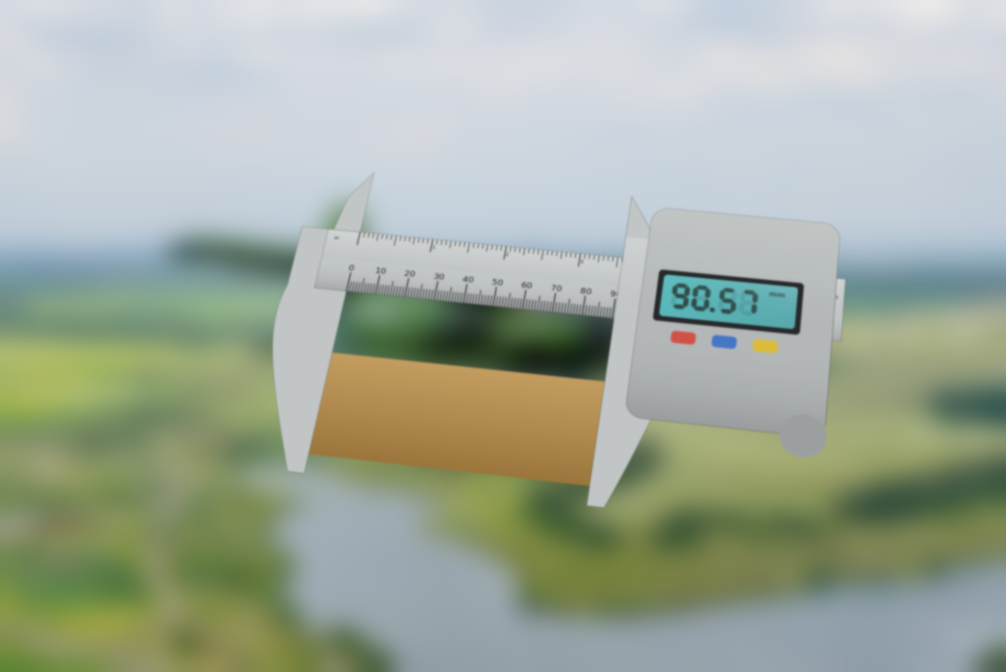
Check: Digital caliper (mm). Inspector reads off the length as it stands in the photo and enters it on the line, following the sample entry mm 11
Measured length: mm 90.57
